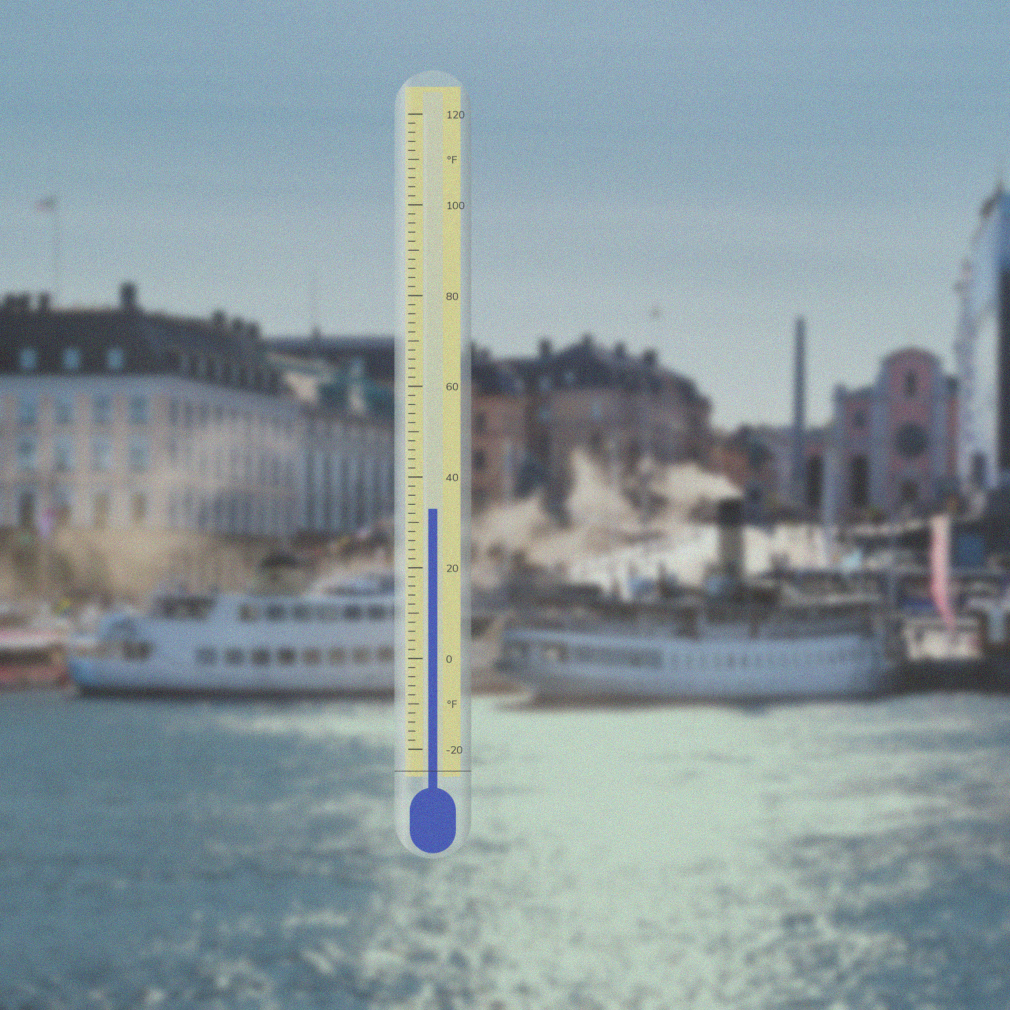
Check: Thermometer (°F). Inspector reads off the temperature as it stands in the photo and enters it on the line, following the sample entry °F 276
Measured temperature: °F 33
